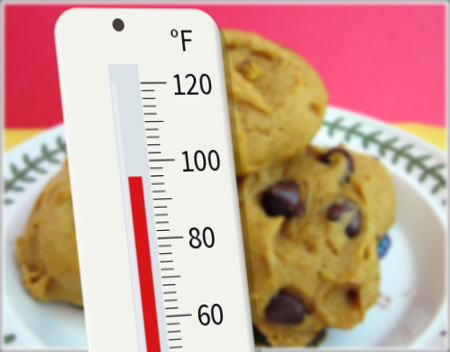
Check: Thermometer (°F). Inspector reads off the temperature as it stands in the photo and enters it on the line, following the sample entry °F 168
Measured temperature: °F 96
